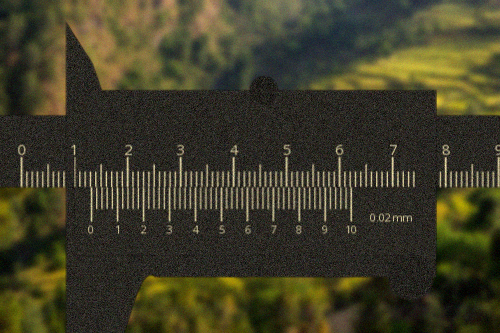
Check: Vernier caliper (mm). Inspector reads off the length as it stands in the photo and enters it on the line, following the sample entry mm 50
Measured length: mm 13.2
